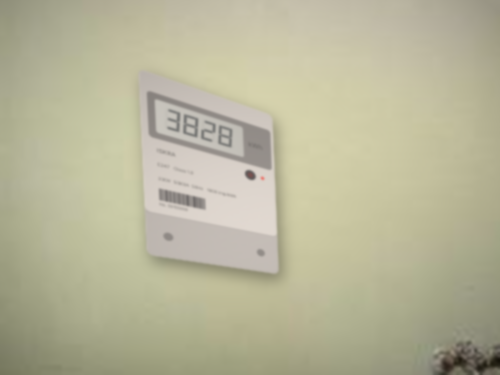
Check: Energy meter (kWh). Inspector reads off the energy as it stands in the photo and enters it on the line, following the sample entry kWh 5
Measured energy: kWh 3828
